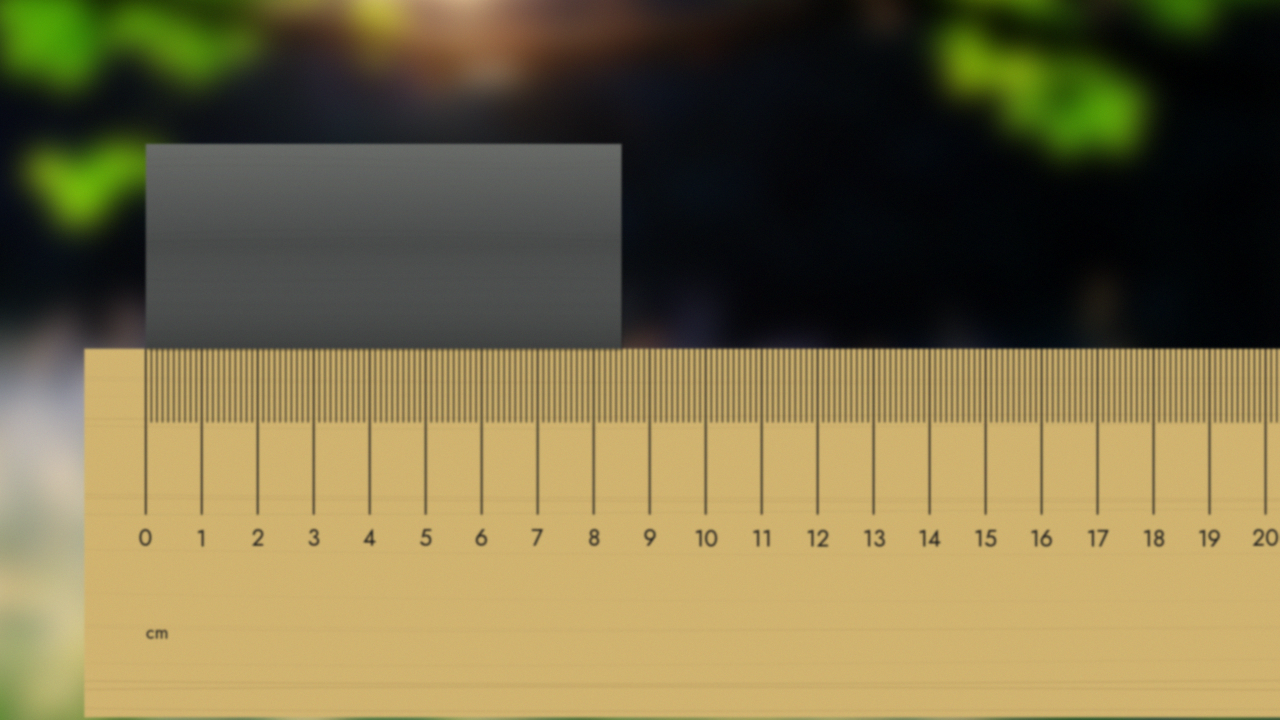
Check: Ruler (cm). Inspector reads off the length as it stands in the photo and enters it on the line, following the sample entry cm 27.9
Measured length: cm 8.5
